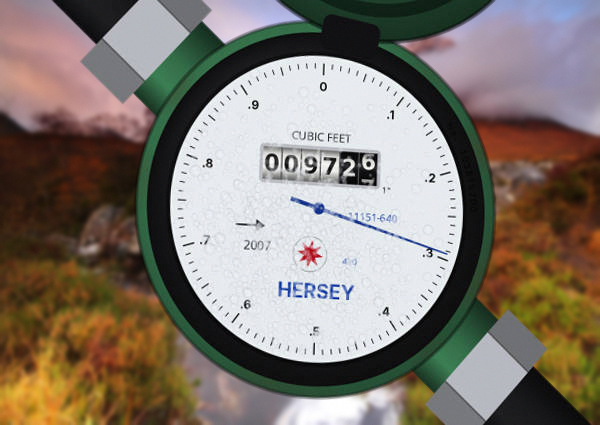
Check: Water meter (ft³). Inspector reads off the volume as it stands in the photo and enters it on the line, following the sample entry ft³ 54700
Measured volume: ft³ 9726.29
